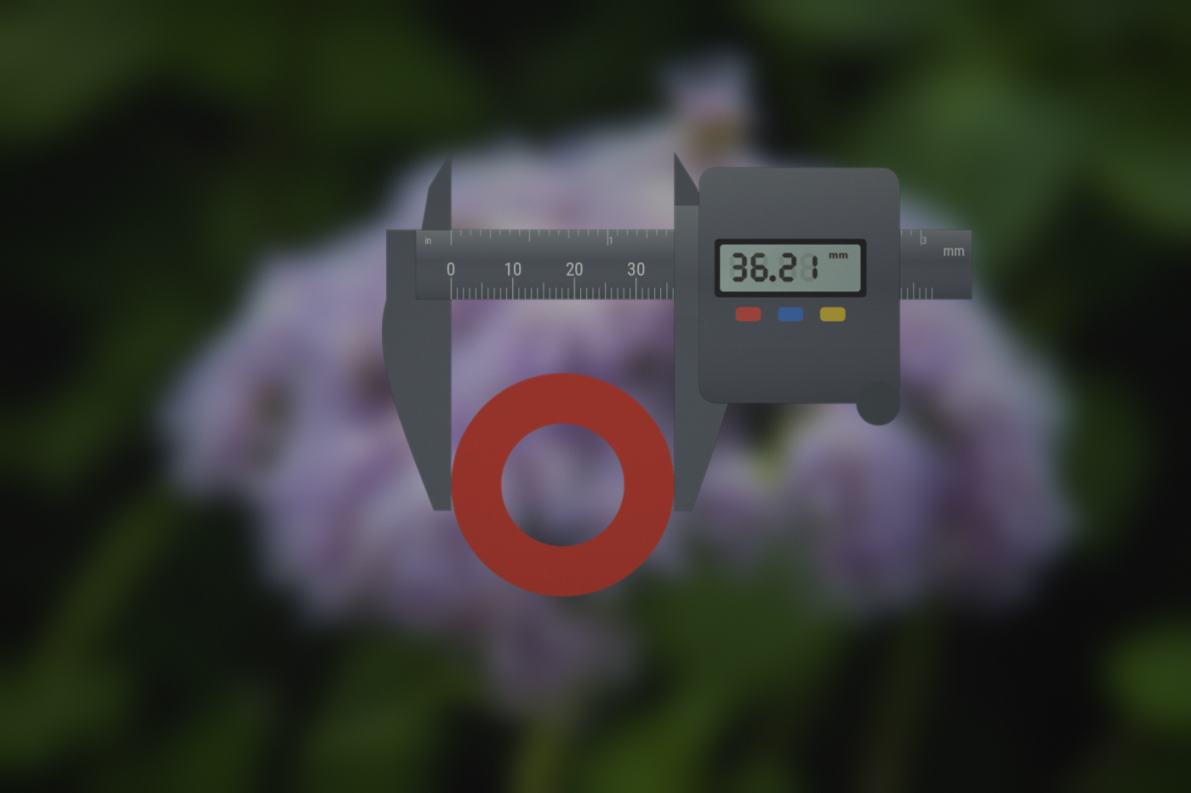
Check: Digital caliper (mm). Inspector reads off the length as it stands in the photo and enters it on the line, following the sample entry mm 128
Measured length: mm 36.21
